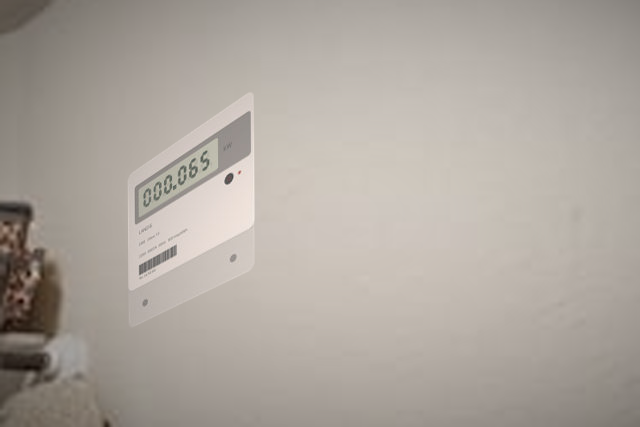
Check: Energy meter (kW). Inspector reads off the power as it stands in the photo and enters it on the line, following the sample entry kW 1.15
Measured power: kW 0.065
